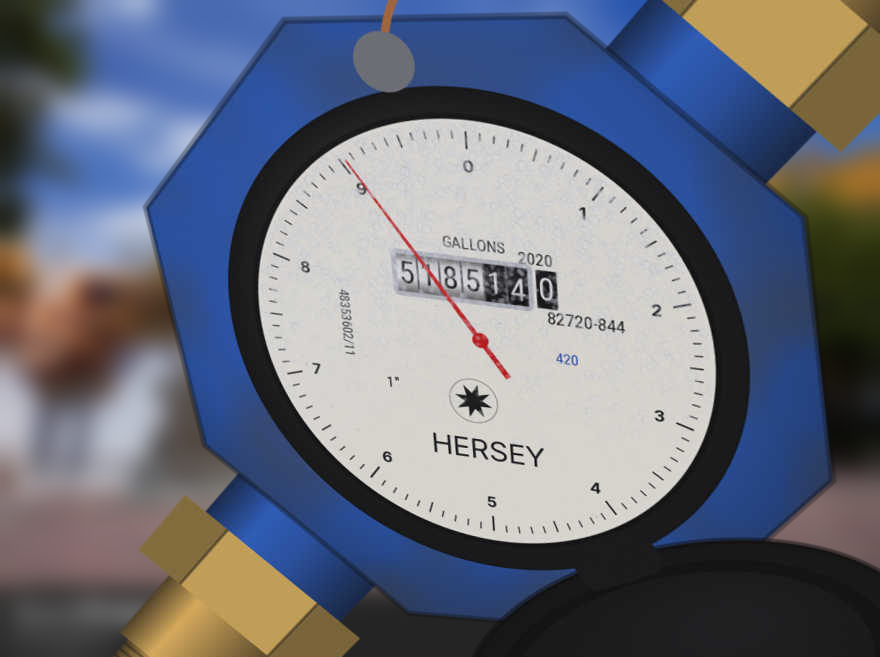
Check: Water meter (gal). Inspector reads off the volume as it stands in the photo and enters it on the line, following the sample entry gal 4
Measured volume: gal 5185139.0
